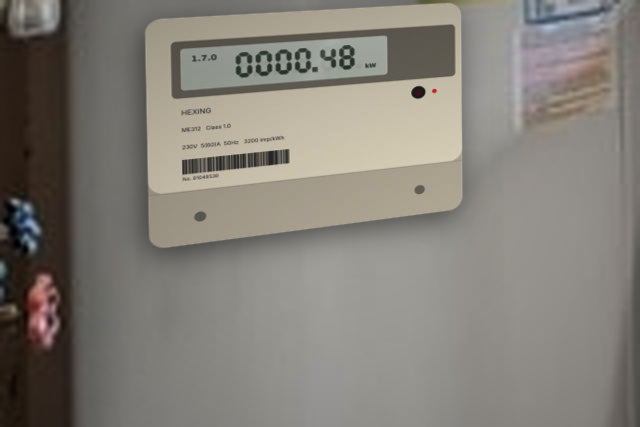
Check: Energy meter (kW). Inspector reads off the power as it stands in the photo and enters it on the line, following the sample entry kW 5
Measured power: kW 0.48
